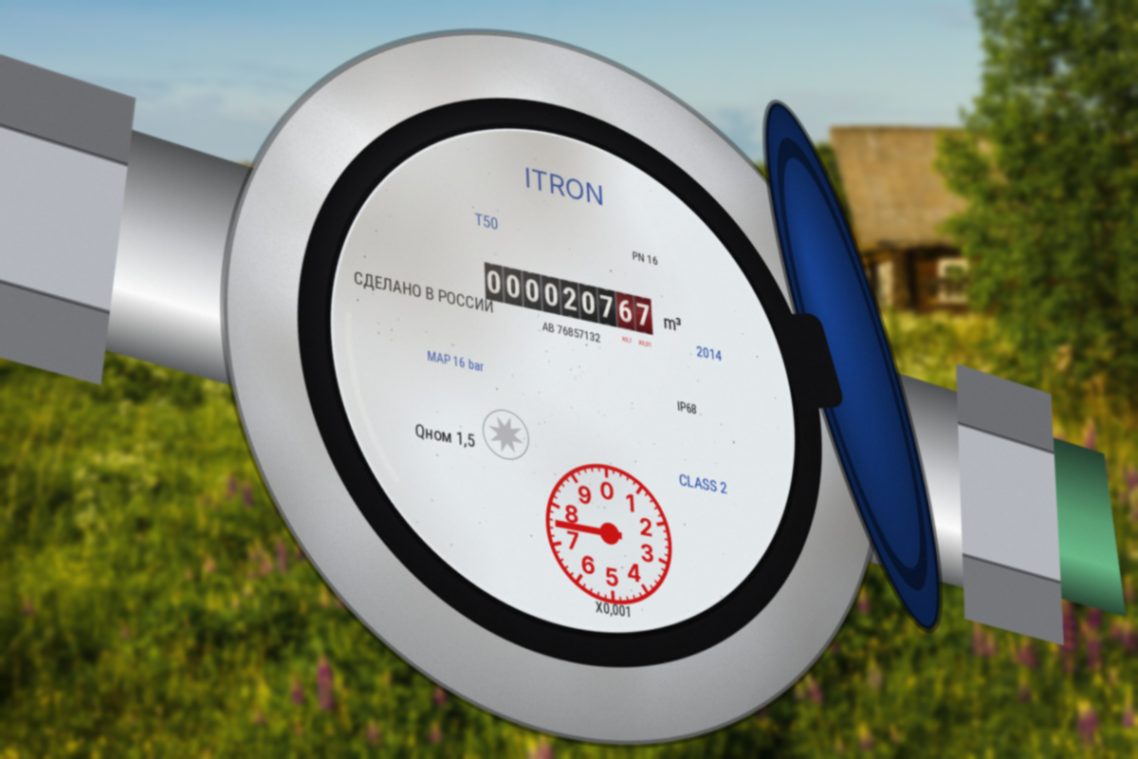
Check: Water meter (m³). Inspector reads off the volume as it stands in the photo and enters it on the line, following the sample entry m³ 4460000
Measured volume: m³ 207.677
